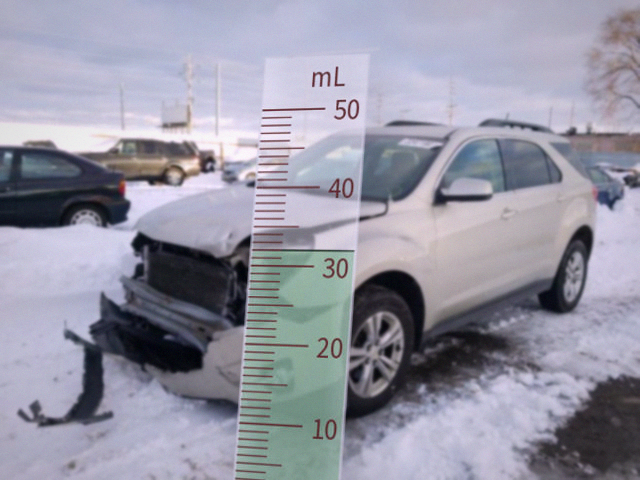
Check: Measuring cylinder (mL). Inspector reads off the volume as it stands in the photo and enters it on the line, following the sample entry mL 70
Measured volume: mL 32
